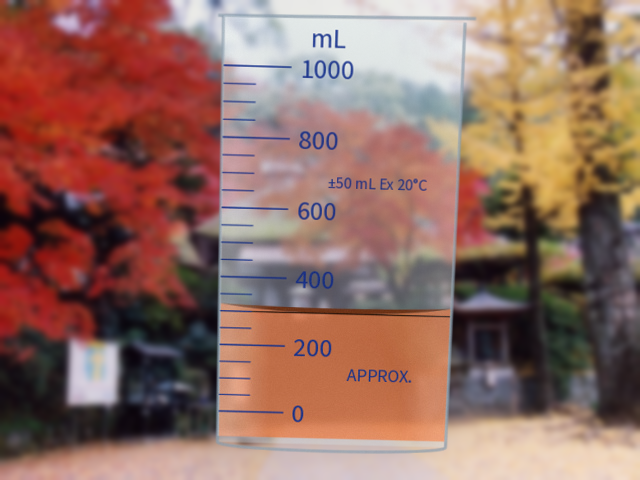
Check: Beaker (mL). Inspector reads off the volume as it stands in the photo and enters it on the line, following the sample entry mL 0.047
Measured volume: mL 300
